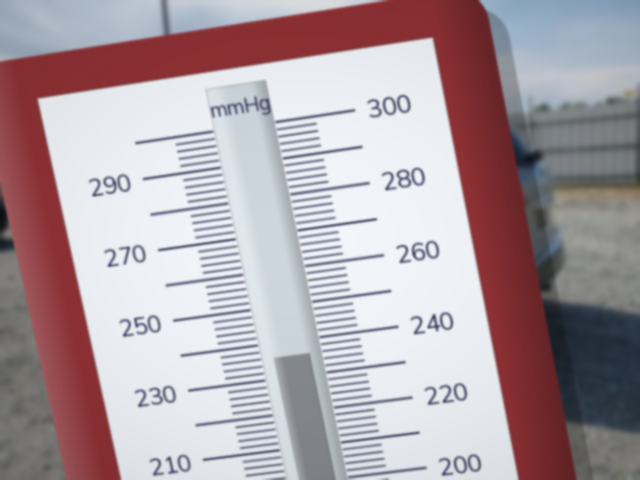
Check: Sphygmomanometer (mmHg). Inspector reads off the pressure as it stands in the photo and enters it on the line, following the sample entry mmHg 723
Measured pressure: mmHg 236
